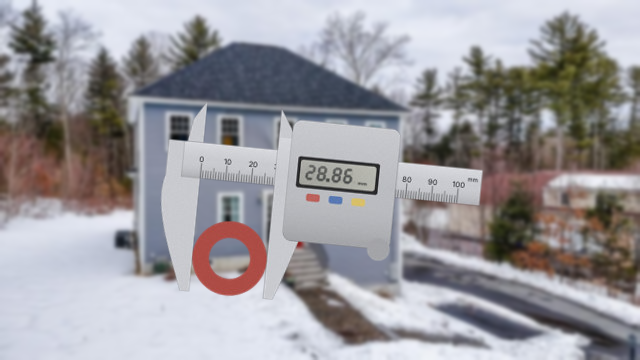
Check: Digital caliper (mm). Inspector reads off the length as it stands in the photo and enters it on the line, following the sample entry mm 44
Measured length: mm 28.86
